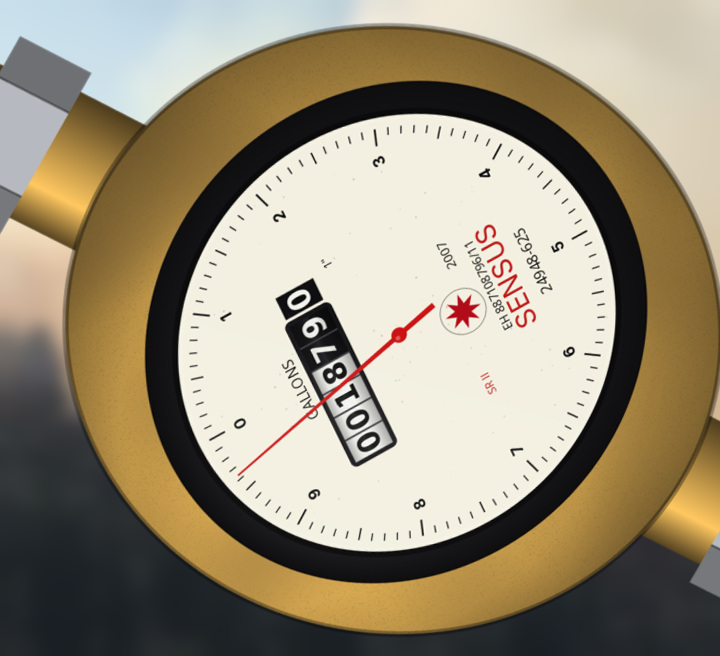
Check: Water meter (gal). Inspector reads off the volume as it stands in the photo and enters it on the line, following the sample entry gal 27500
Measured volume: gal 18789.6
